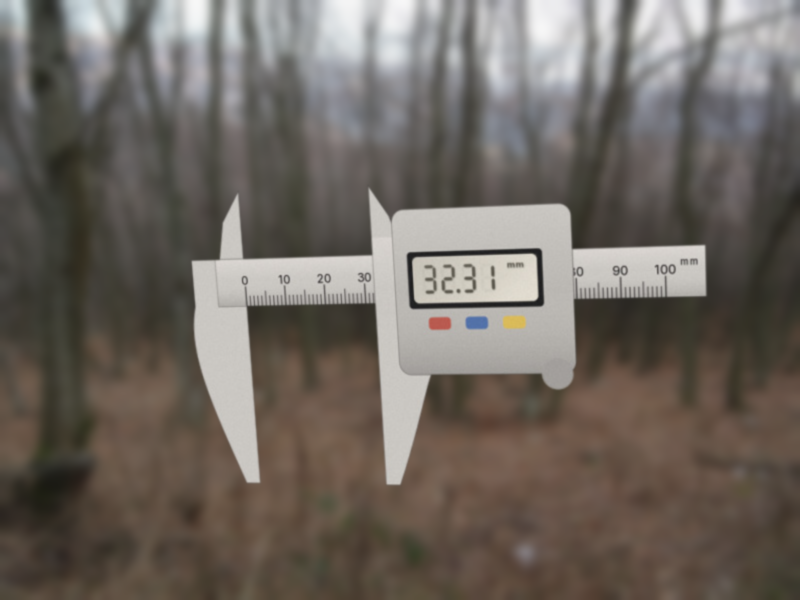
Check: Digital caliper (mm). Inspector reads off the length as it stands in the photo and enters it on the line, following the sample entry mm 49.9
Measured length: mm 32.31
